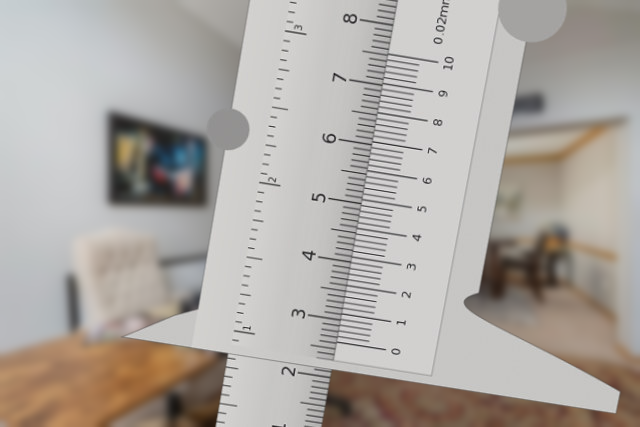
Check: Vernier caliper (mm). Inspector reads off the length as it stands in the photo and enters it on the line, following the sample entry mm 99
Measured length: mm 26.2
